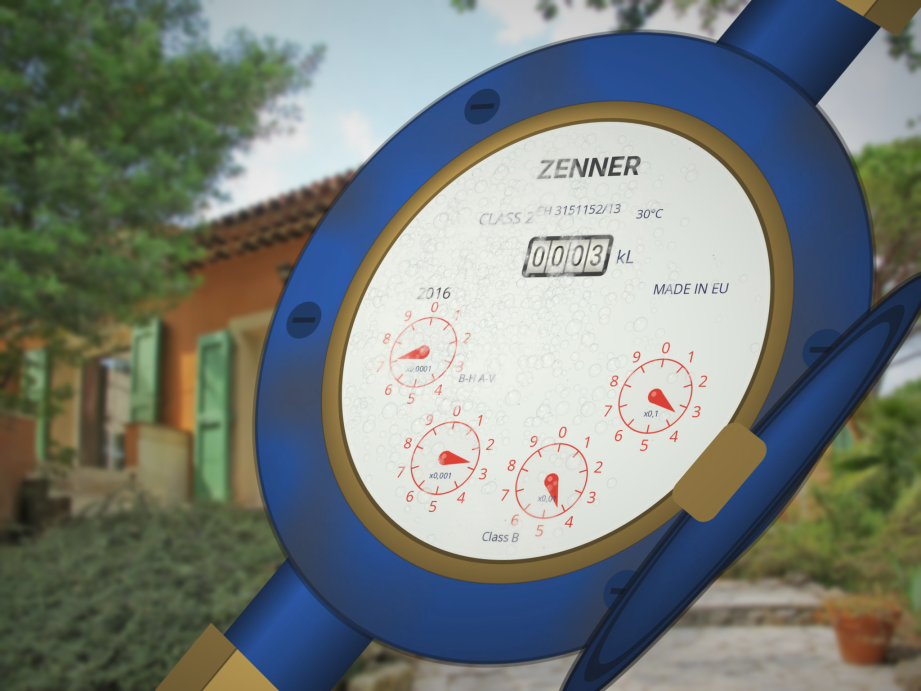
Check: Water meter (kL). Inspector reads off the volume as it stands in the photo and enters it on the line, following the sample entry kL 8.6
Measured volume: kL 3.3427
